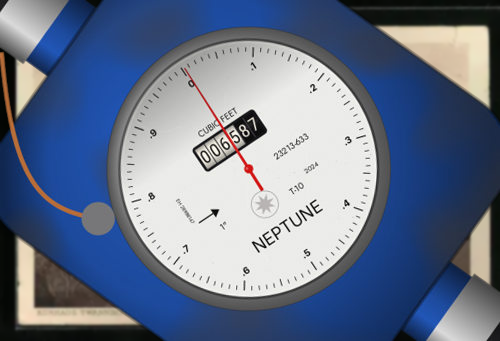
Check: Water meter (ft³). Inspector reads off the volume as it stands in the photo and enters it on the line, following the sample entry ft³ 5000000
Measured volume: ft³ 6587.00
